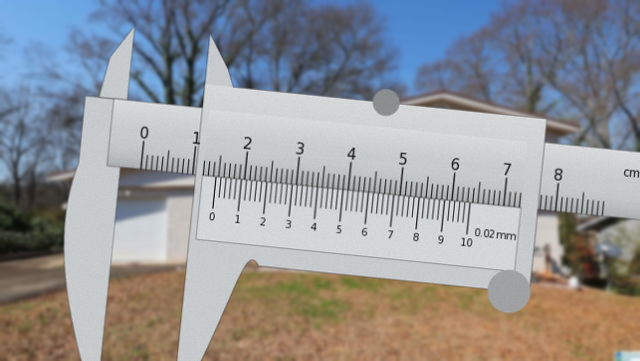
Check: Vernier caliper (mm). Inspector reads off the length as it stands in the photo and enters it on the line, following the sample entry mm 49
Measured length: mm 14.5
